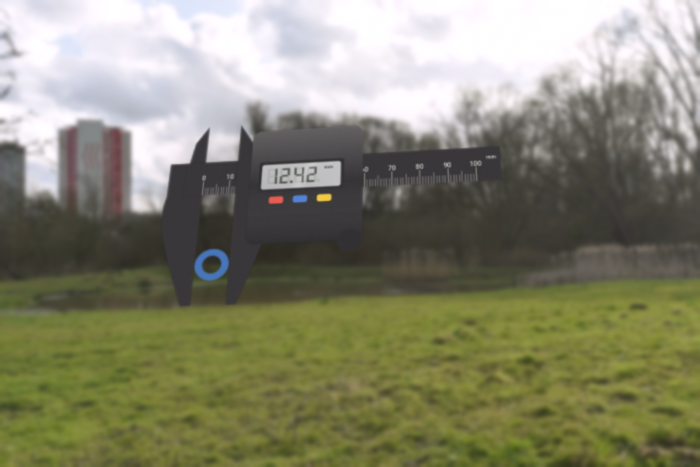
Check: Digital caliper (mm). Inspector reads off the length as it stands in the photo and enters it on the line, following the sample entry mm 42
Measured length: mm 12.42
